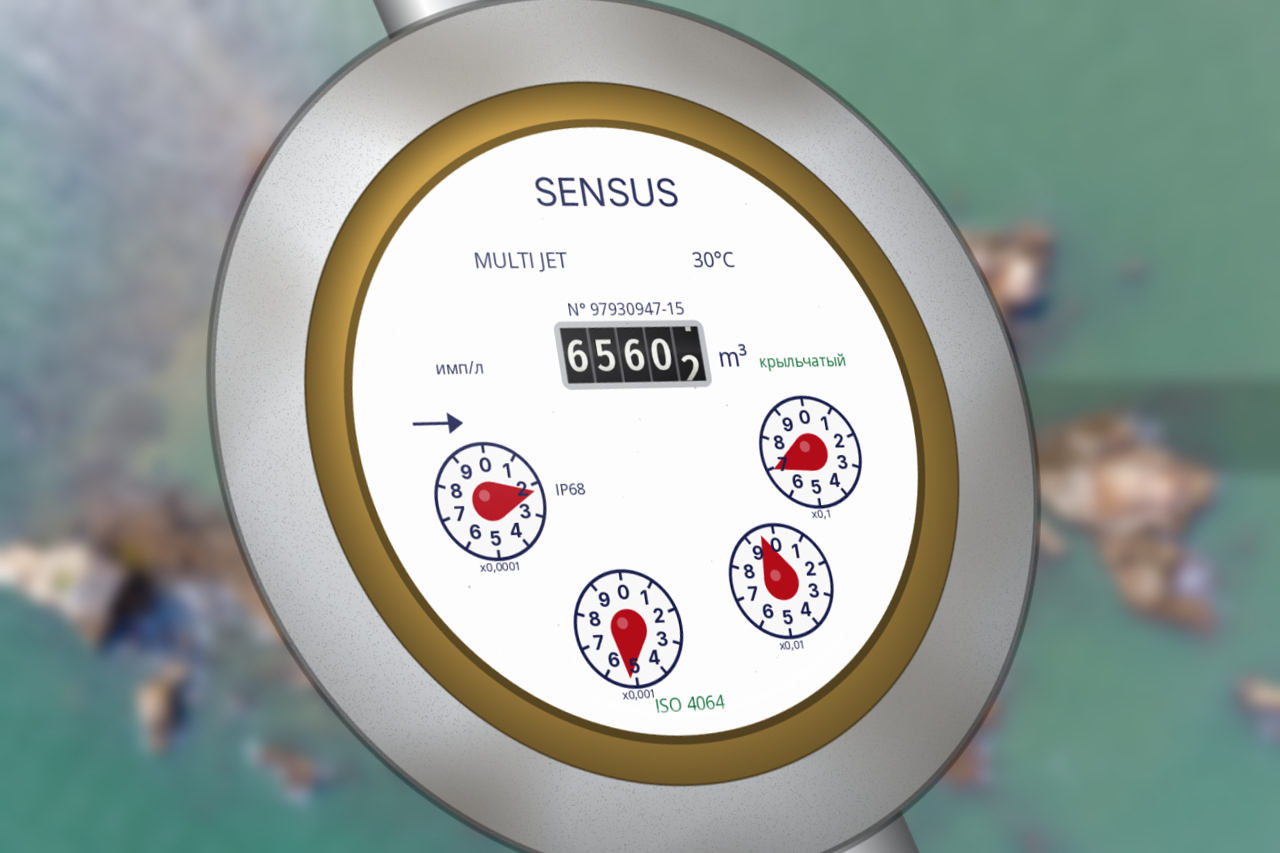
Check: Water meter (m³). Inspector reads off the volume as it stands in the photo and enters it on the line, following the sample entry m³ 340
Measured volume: m³ 65601.6952
